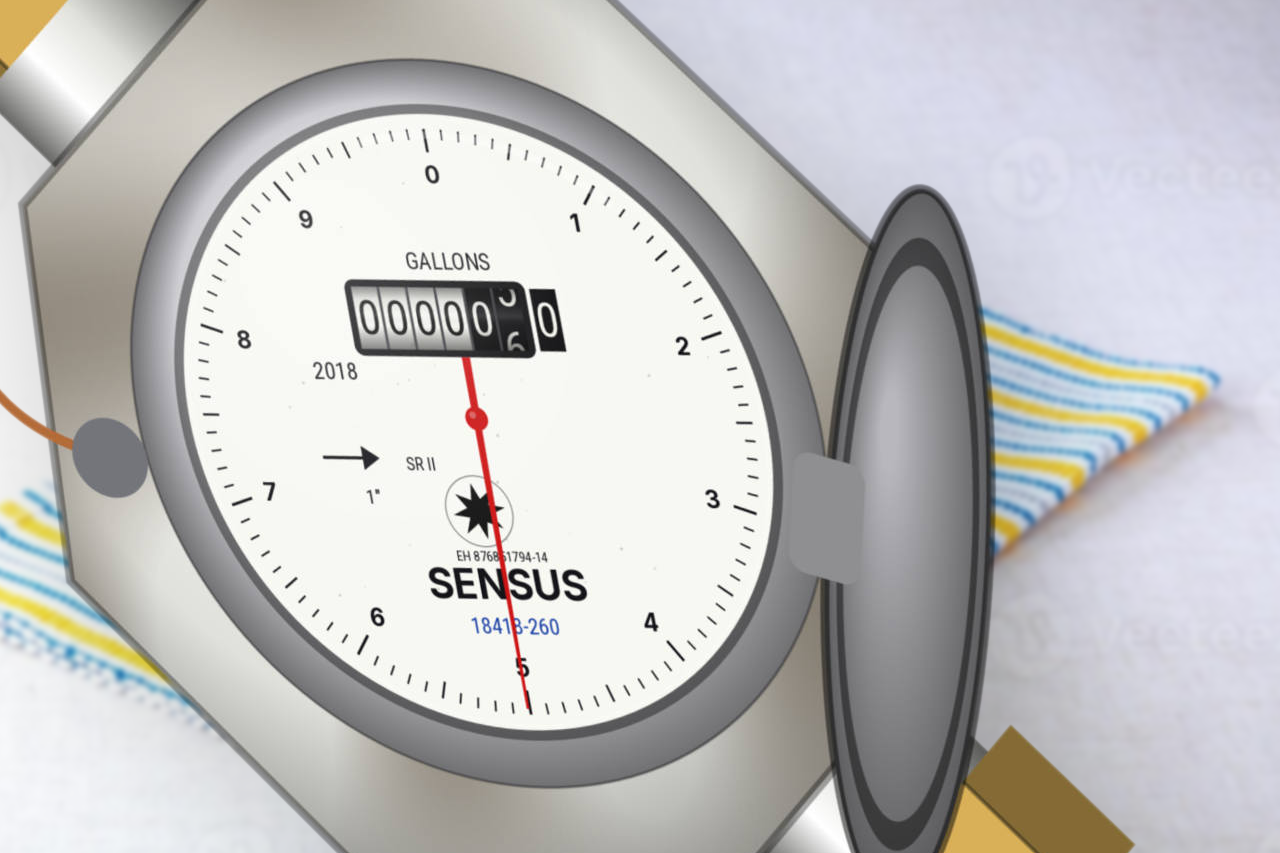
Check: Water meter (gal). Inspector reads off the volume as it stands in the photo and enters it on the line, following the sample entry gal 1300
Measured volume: gal 55.0
